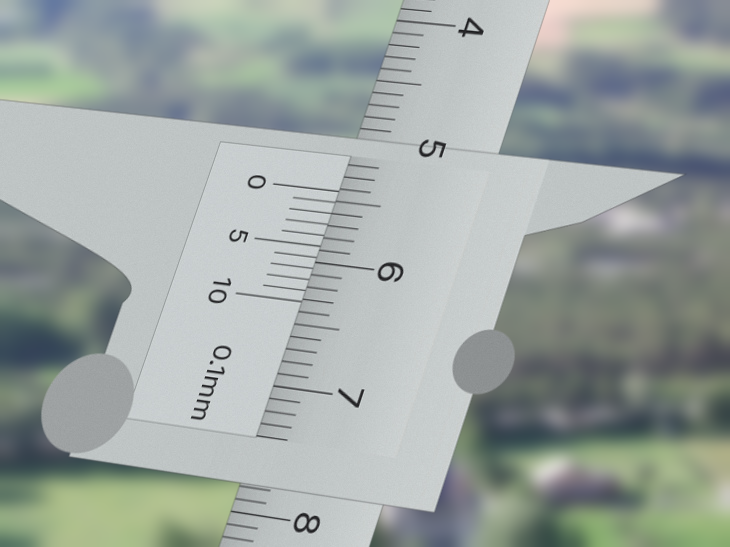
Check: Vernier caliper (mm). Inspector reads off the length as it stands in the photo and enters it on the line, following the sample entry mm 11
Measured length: mm 54.2
